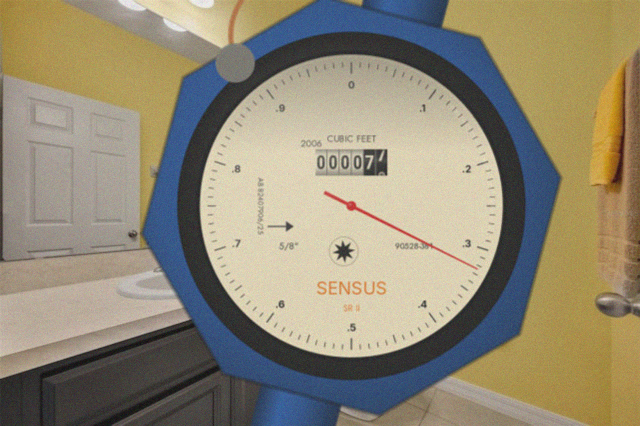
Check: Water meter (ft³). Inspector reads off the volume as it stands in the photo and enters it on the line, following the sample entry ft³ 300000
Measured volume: ft³ 77.32
